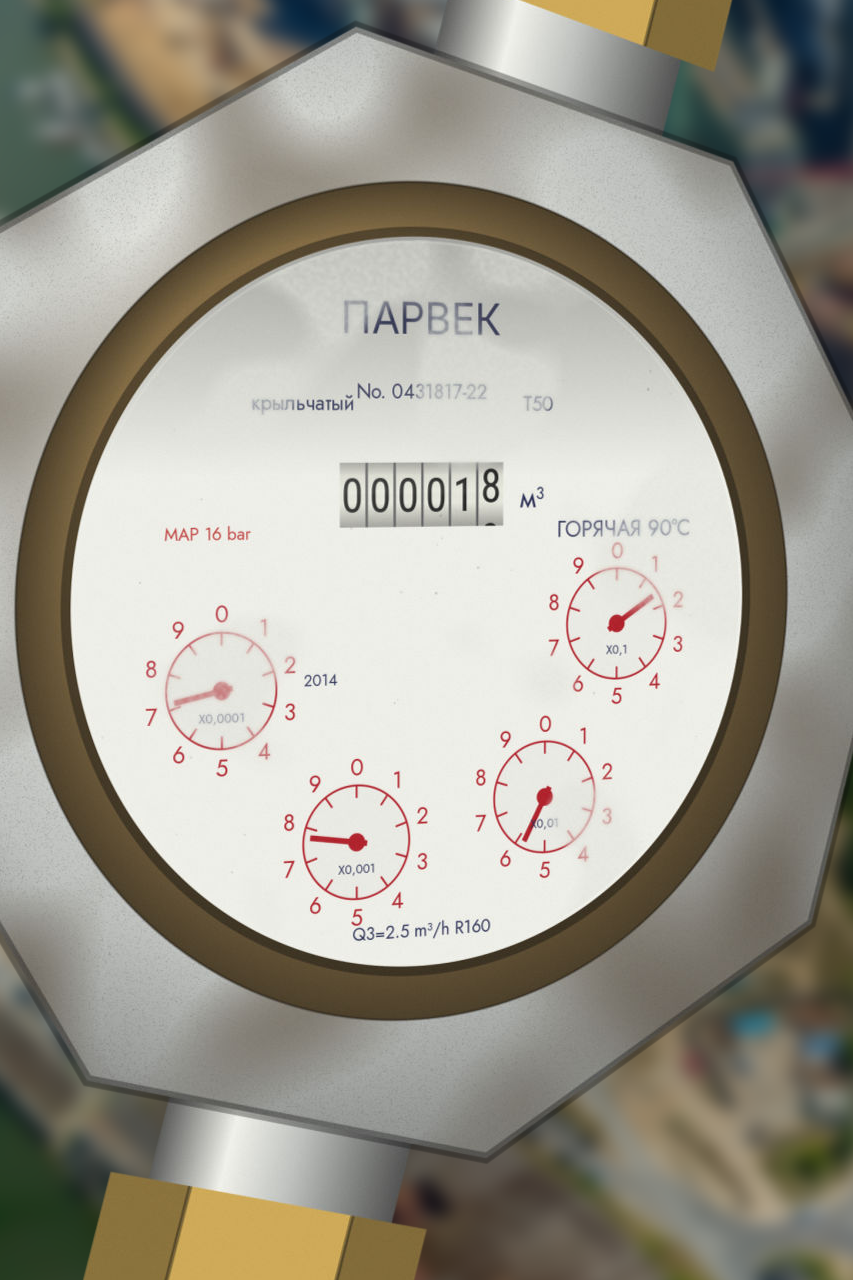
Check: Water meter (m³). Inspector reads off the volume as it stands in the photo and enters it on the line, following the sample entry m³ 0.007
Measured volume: m³ 18.1577
